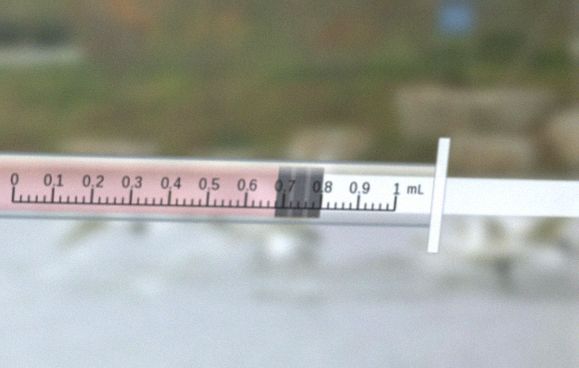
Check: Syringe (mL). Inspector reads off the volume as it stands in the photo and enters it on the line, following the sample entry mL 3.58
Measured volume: mL 0.68
